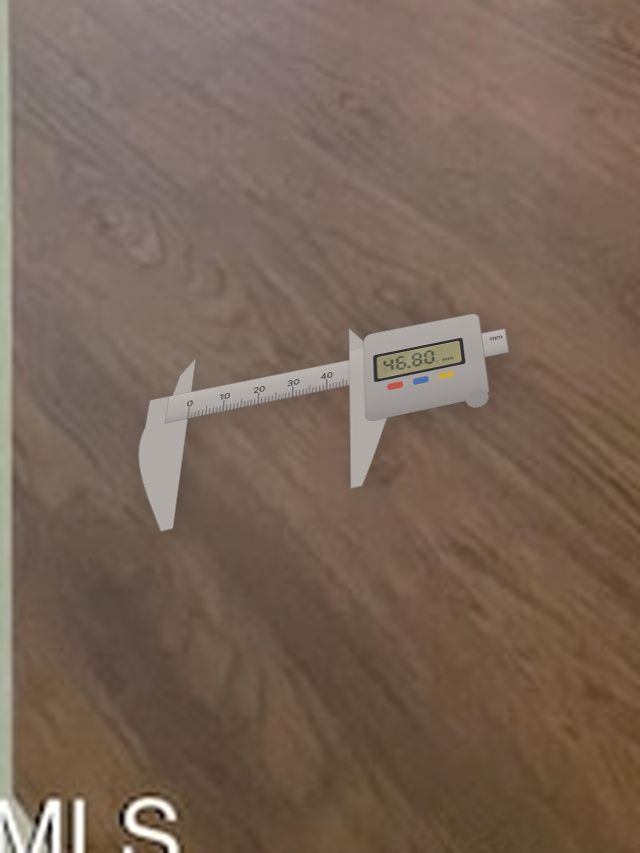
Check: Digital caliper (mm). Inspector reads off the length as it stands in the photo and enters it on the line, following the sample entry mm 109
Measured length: mm 46.80
